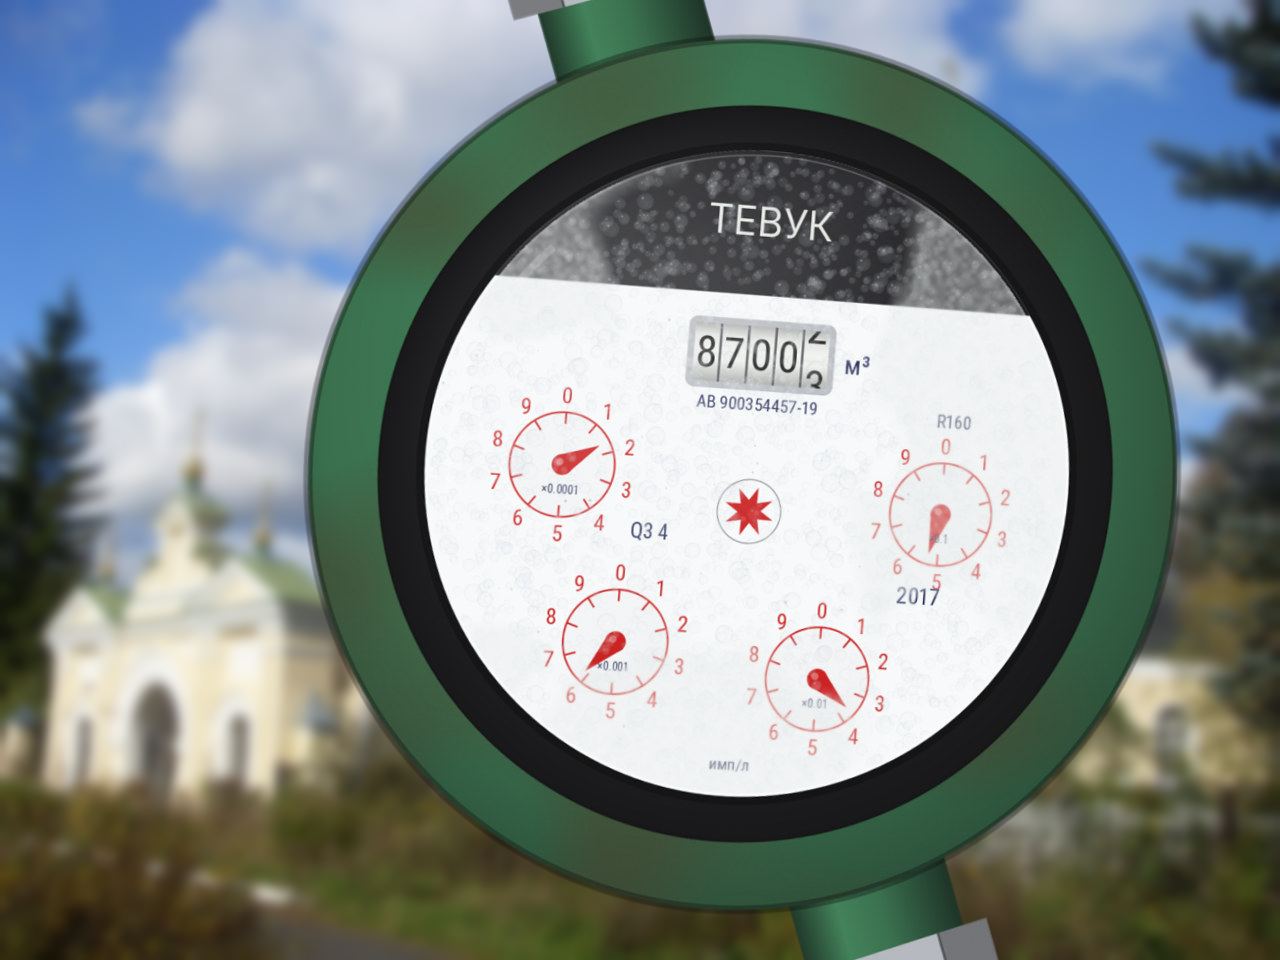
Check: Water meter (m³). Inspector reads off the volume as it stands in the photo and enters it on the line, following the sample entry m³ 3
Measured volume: m³ 87002.5361
